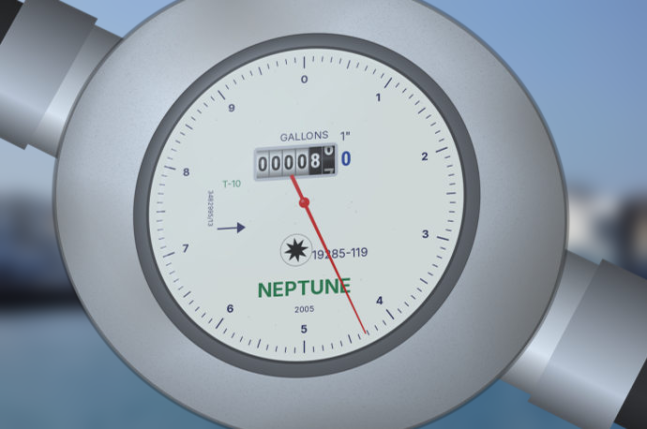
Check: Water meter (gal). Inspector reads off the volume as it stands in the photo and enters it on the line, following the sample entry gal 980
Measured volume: gal 864.3
